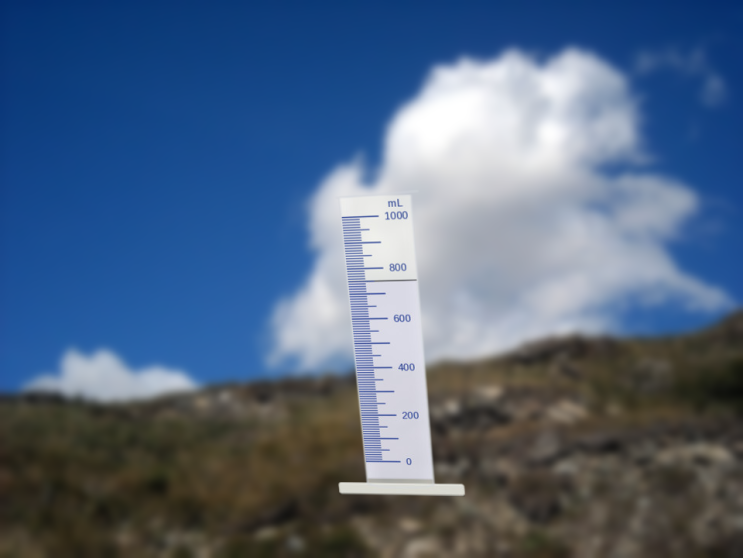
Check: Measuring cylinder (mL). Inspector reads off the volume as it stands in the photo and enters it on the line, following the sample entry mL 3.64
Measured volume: mL 750
